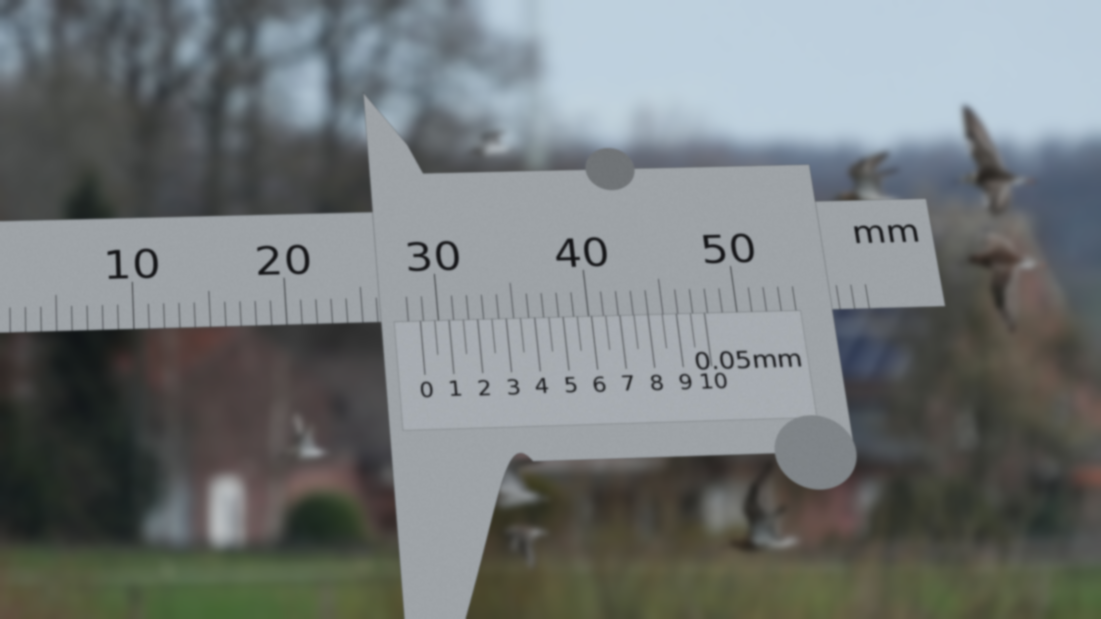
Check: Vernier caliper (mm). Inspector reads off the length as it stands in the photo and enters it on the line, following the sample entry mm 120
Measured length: mm 28.8
